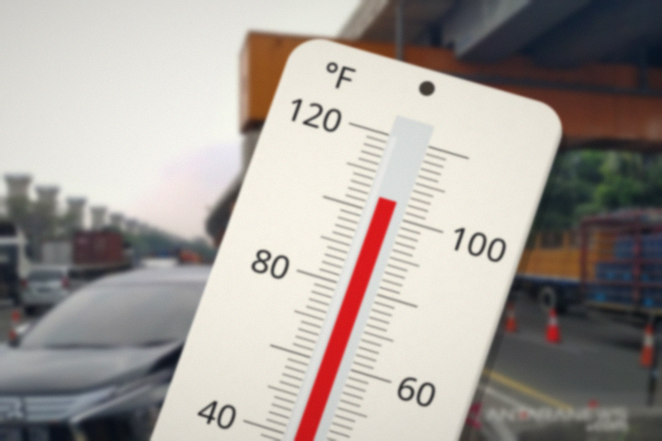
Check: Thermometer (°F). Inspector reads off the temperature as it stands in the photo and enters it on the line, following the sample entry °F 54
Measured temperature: °F 104
